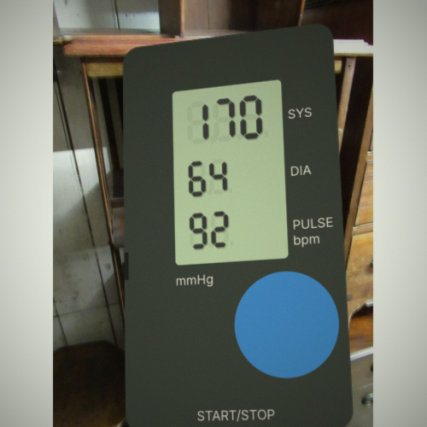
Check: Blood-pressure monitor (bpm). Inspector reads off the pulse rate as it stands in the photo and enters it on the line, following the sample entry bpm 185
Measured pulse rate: bpm 92
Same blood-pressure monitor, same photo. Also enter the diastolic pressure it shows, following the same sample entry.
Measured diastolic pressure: mmHg 64
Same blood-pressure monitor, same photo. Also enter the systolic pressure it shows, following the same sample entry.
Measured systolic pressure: mmHg 170
